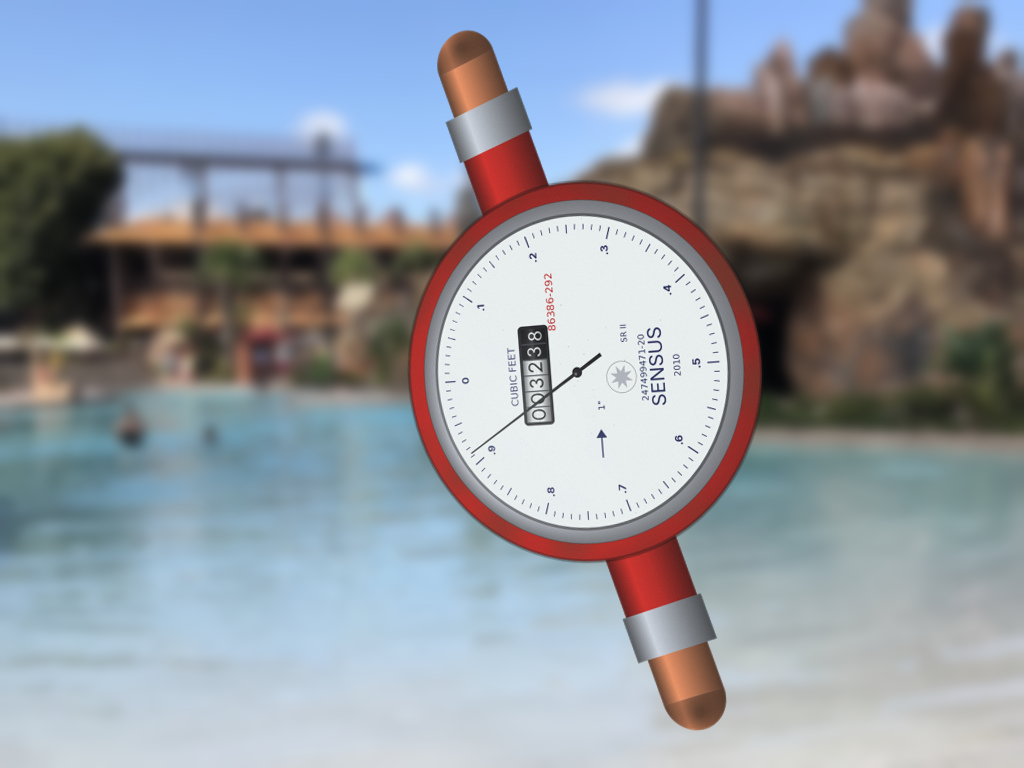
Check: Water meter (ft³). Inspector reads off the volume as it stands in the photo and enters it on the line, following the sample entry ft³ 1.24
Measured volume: ft³ 3237.91
